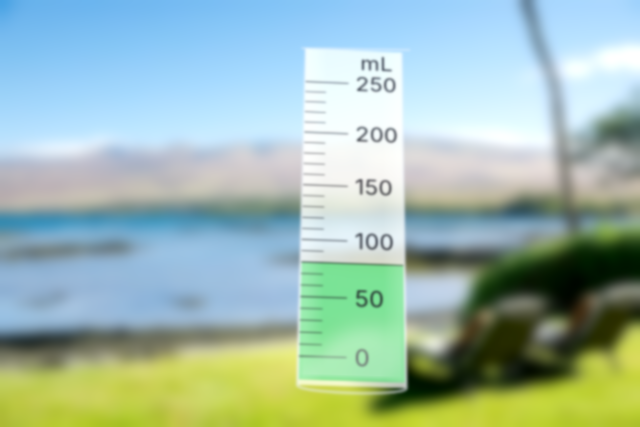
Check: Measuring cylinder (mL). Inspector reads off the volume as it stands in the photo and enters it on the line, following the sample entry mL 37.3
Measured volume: mL 80
